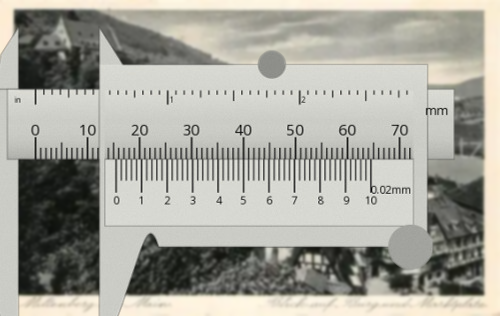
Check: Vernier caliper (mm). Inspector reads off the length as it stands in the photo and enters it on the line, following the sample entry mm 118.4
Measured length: mm 15.5
